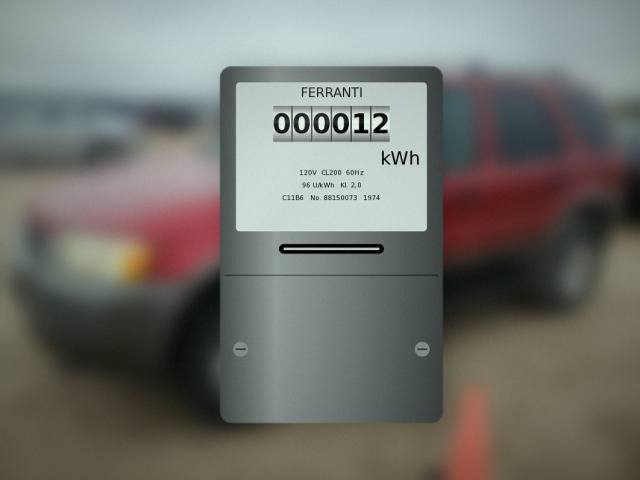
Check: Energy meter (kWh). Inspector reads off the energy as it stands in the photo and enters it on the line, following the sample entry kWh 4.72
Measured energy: kWh 12
